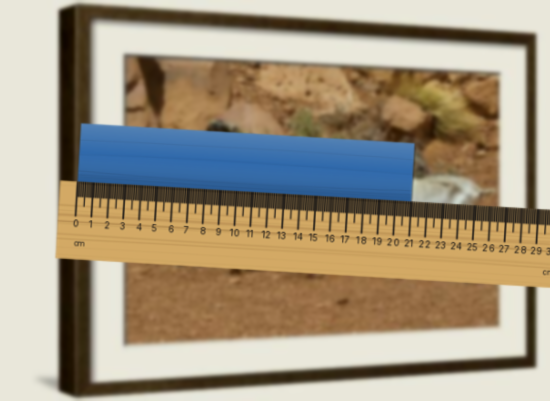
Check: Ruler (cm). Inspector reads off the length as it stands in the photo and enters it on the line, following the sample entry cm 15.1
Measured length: cm 21
